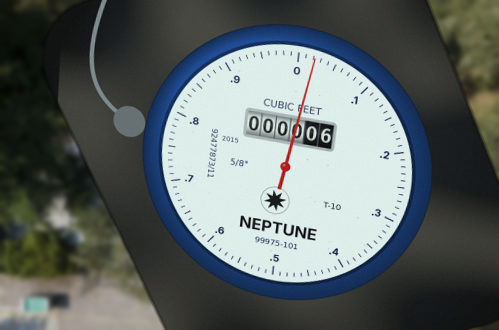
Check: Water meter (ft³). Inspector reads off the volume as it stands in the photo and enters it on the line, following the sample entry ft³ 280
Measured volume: ft³ 6.02
